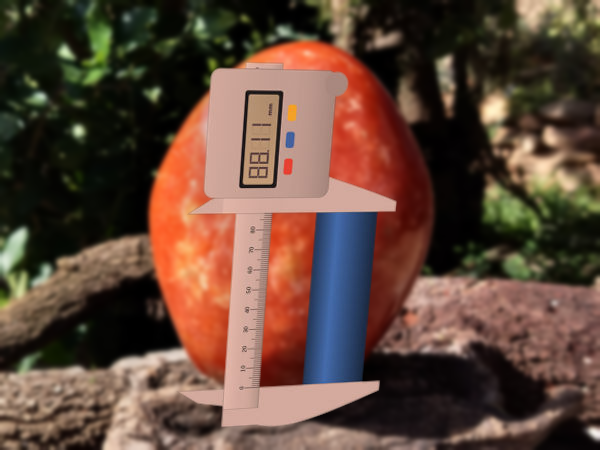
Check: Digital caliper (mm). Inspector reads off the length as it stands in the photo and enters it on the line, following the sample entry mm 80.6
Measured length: mm 88.11
